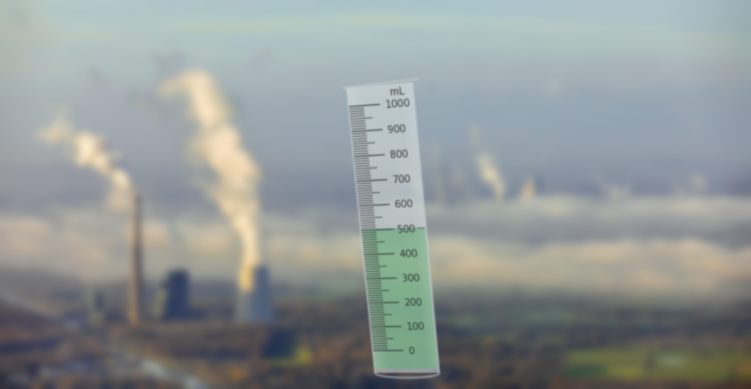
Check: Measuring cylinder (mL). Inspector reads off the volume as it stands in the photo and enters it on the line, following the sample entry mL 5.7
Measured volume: mL 500
